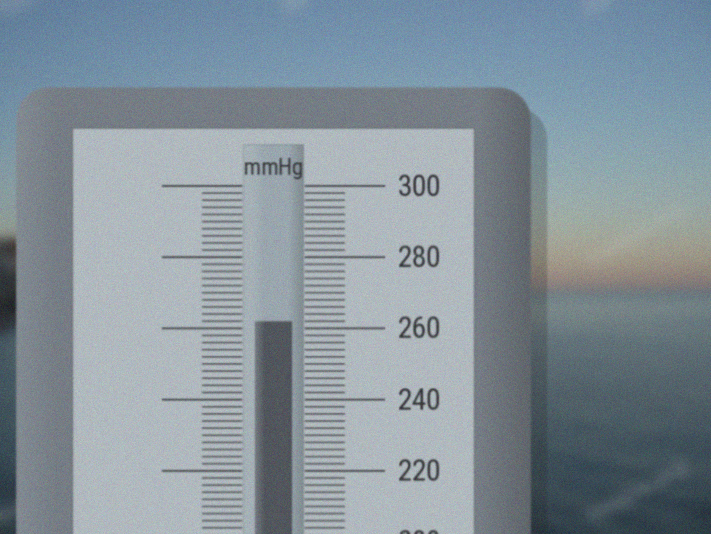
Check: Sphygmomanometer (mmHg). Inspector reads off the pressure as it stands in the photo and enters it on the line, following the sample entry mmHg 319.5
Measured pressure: mmHg 262
